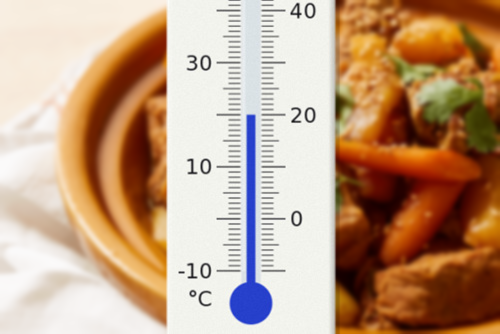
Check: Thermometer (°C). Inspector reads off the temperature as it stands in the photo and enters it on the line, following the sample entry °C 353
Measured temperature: °C 20
